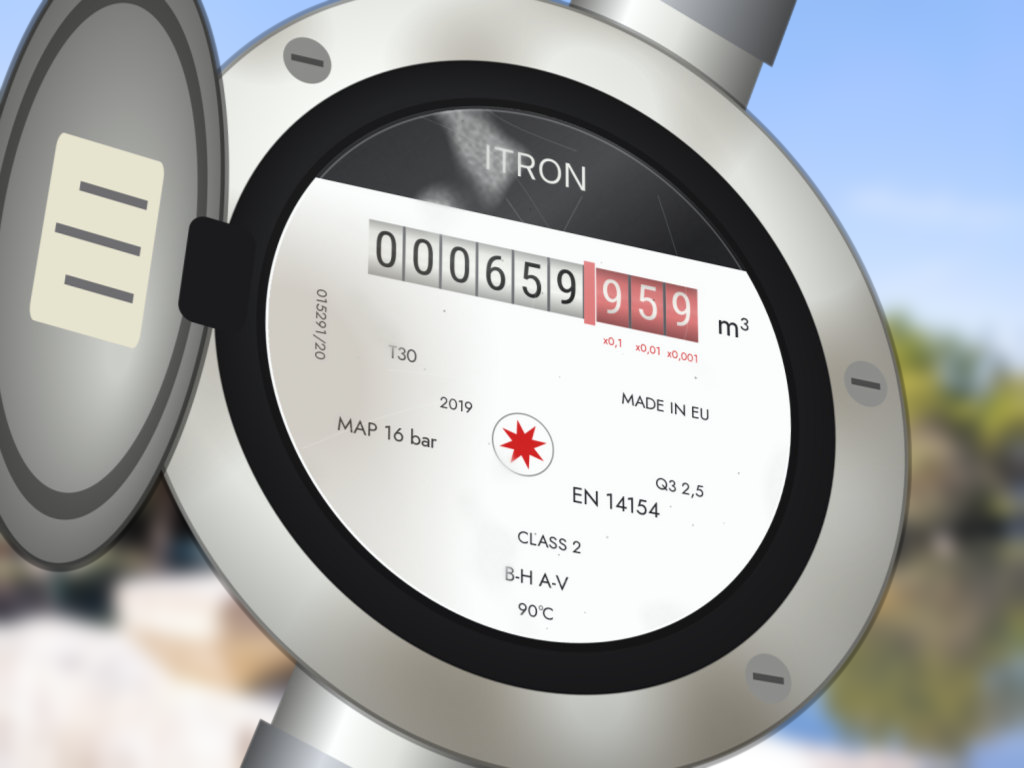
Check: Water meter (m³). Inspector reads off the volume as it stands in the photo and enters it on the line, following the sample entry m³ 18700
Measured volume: m³ 659.959
